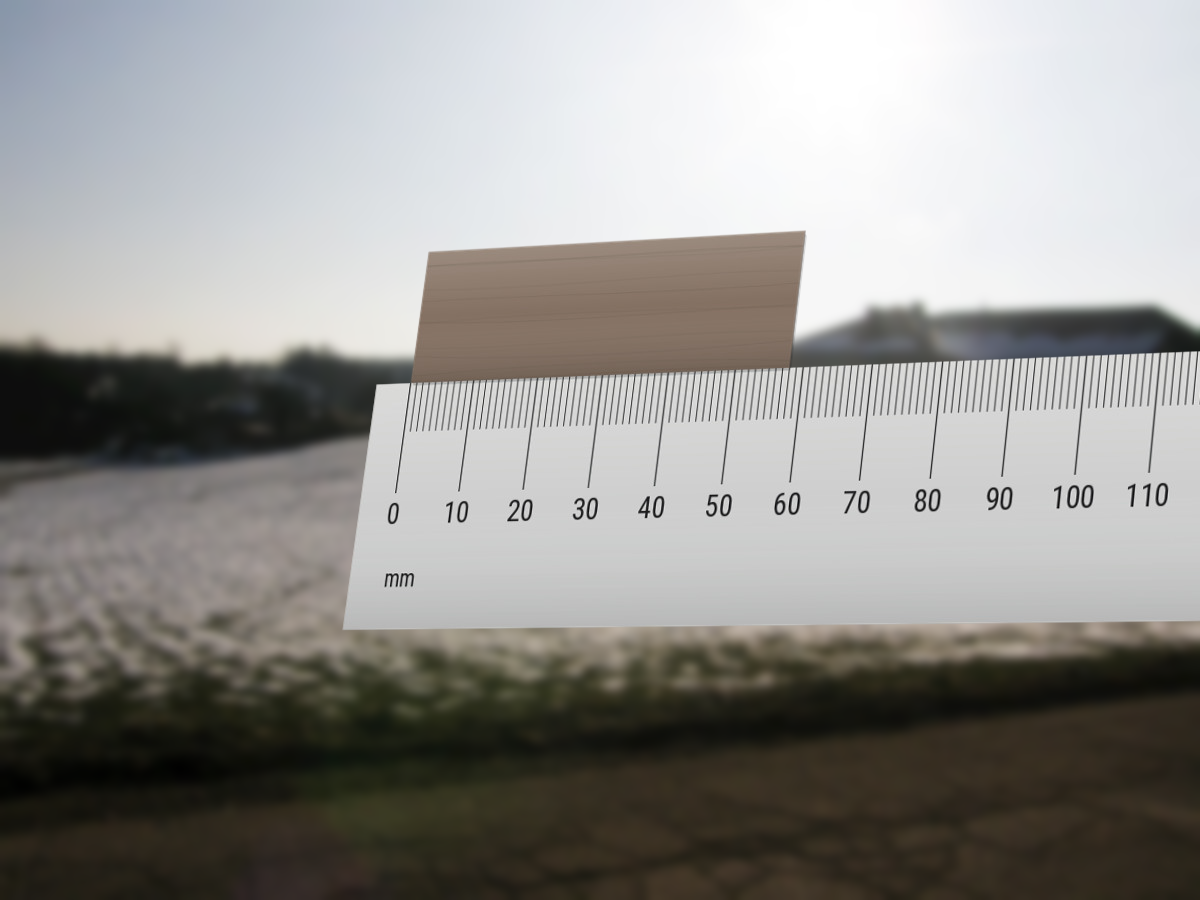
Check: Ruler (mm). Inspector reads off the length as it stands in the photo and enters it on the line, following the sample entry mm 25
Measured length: mm 58
